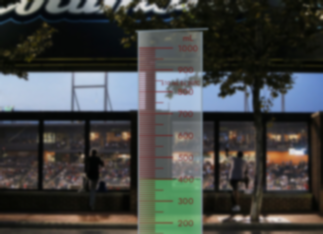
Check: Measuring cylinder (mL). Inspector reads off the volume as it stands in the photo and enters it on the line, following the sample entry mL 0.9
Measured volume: mL 400
